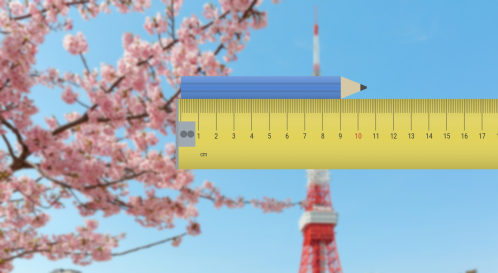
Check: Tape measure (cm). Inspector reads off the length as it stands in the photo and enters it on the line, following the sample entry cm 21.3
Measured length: cm 10.5
